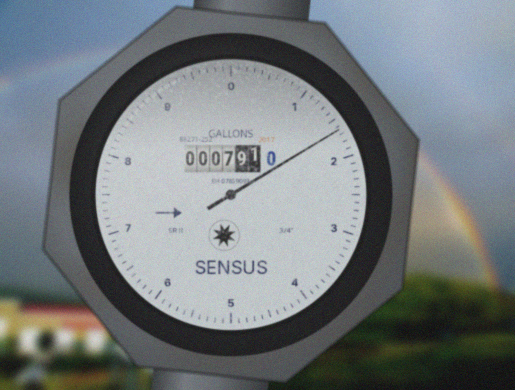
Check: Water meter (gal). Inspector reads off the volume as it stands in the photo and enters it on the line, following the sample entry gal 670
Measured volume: gal 7911.6
